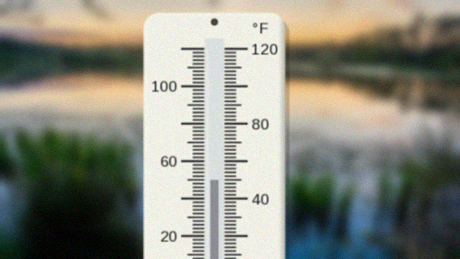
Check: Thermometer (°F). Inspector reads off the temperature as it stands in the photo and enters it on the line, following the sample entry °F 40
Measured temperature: °F 50
